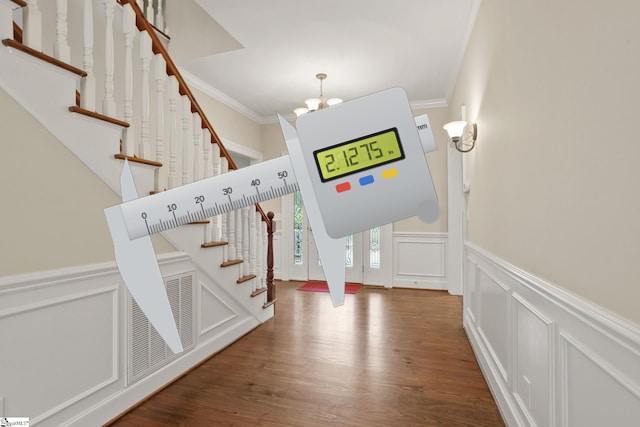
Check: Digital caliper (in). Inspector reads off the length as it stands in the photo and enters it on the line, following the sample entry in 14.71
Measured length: in 2.1275
